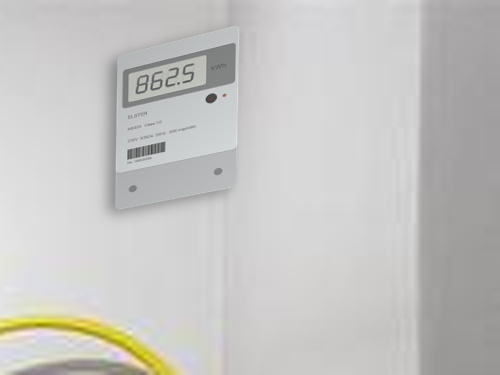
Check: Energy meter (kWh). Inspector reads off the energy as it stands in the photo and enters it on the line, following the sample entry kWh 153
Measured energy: kWh 862.5
